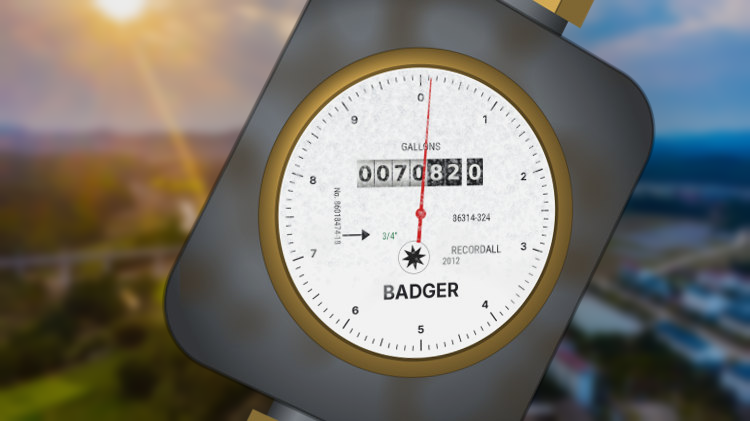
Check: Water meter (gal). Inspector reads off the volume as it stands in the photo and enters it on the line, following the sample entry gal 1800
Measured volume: gal 70820.1
